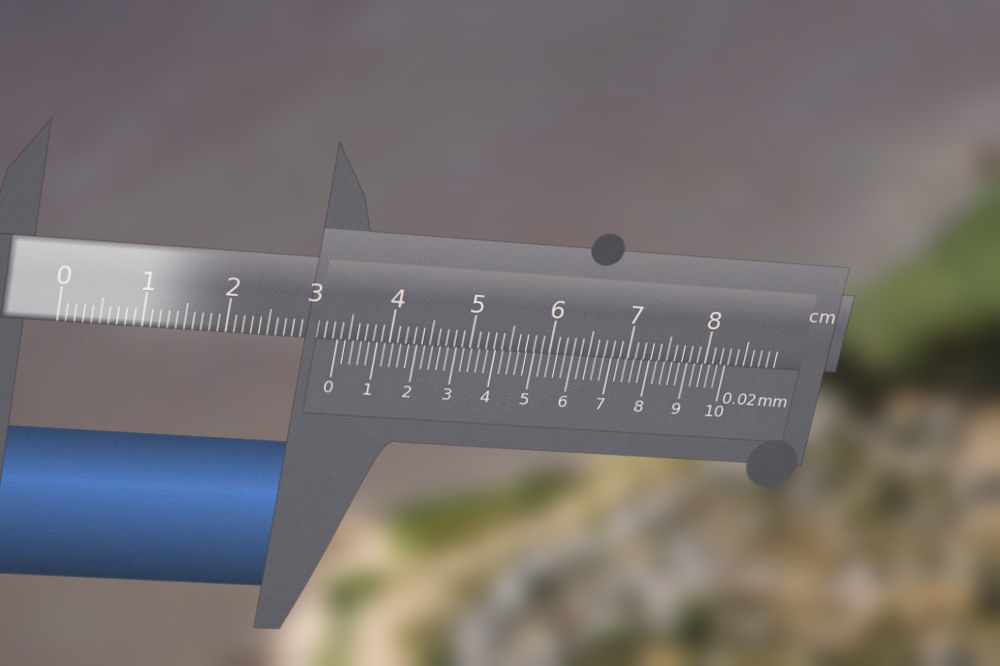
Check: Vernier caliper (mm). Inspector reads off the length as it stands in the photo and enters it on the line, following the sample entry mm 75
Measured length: mm 33.6
